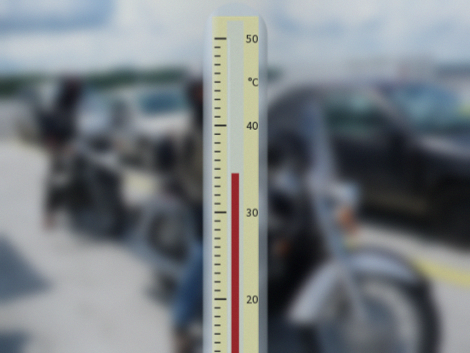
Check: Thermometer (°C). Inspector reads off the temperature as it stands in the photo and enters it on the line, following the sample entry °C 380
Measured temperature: °C 34.5
